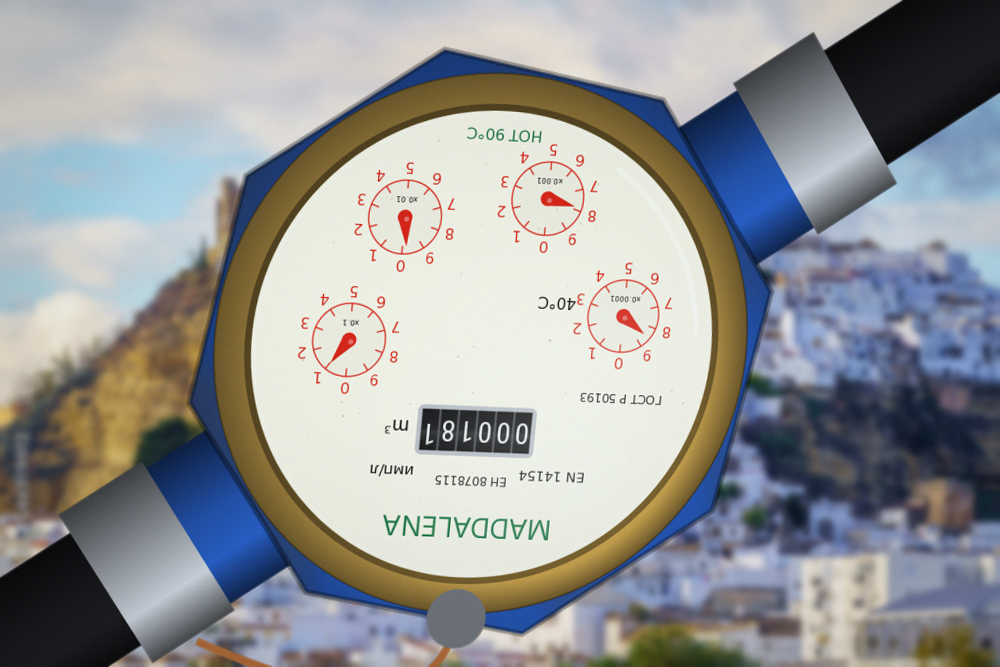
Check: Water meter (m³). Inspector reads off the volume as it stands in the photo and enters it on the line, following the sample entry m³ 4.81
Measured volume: m³ 181.0978
